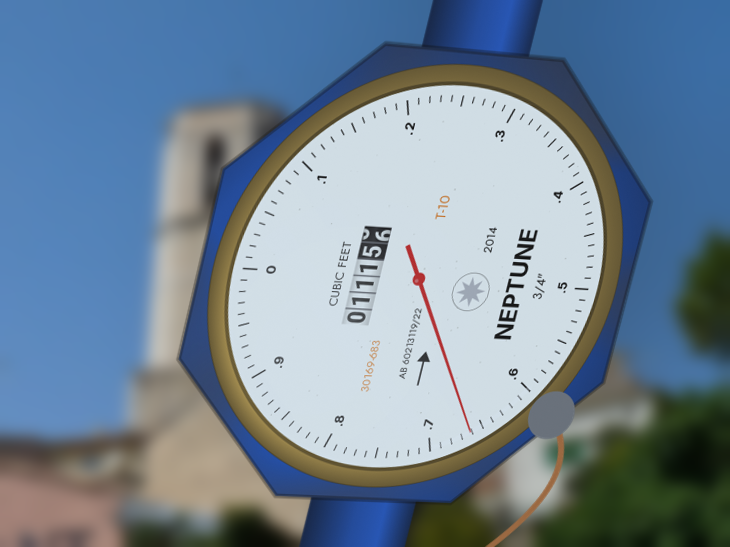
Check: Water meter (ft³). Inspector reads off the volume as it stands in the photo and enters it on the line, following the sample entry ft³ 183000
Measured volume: ft³ 11155.66
